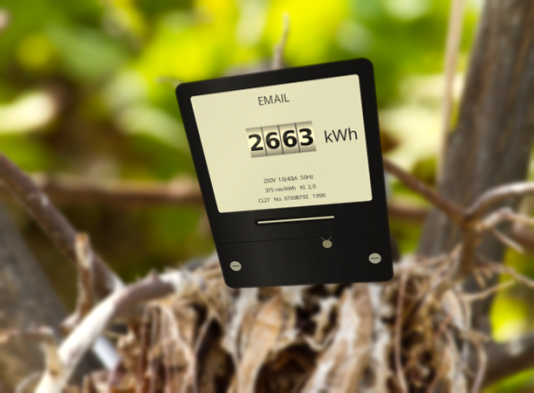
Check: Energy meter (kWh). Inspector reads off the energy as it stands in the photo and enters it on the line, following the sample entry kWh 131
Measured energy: kWh 2663
